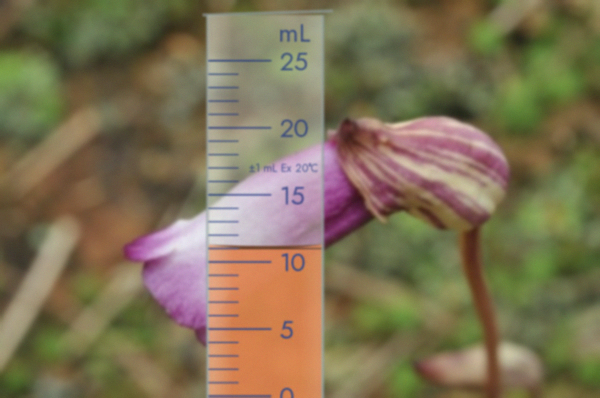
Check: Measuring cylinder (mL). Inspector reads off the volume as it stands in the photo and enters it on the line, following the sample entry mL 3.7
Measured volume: mL 11
